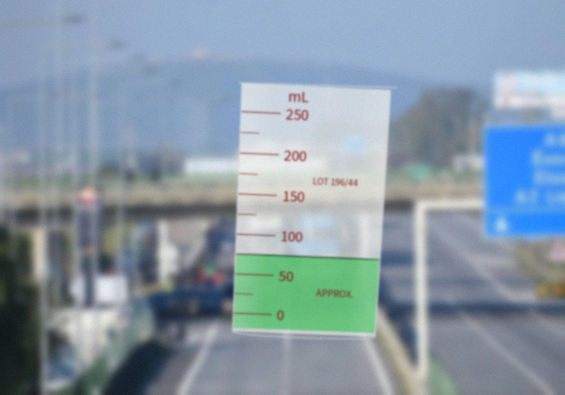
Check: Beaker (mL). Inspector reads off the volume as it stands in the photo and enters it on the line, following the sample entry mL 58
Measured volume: mL 75
